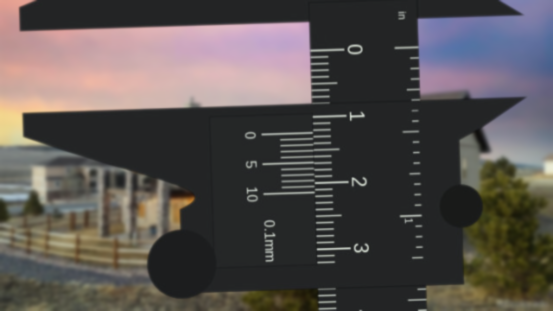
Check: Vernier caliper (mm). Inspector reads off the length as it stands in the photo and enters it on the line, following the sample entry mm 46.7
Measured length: mm 12.4
